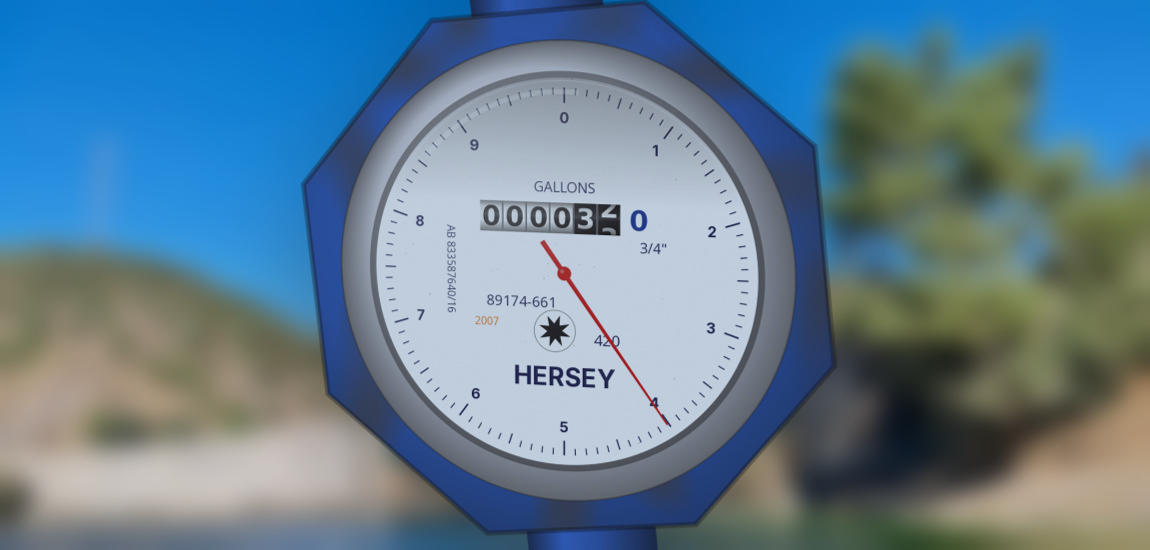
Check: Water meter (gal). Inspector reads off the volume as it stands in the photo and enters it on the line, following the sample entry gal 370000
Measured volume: gal 324.0
